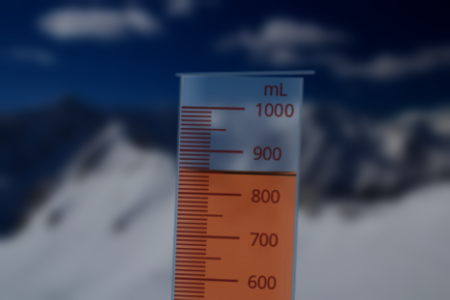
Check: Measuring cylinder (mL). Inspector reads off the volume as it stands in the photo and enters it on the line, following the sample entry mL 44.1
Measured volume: mL 850
